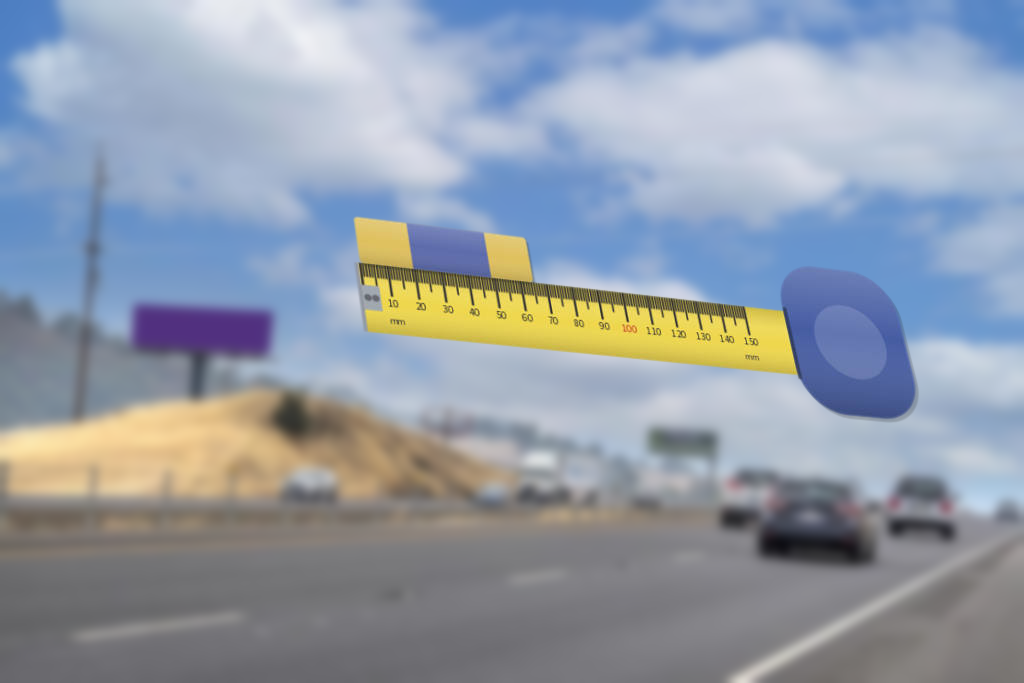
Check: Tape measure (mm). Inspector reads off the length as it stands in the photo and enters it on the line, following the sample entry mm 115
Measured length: mm 65
